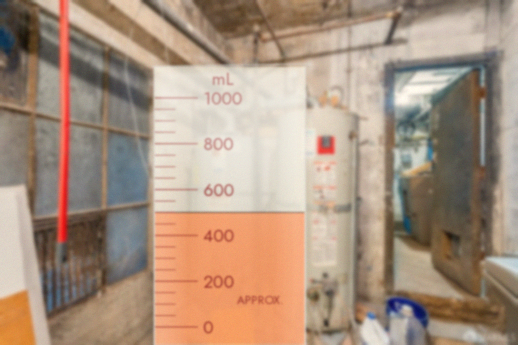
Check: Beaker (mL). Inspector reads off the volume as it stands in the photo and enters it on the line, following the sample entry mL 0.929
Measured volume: mL 500
